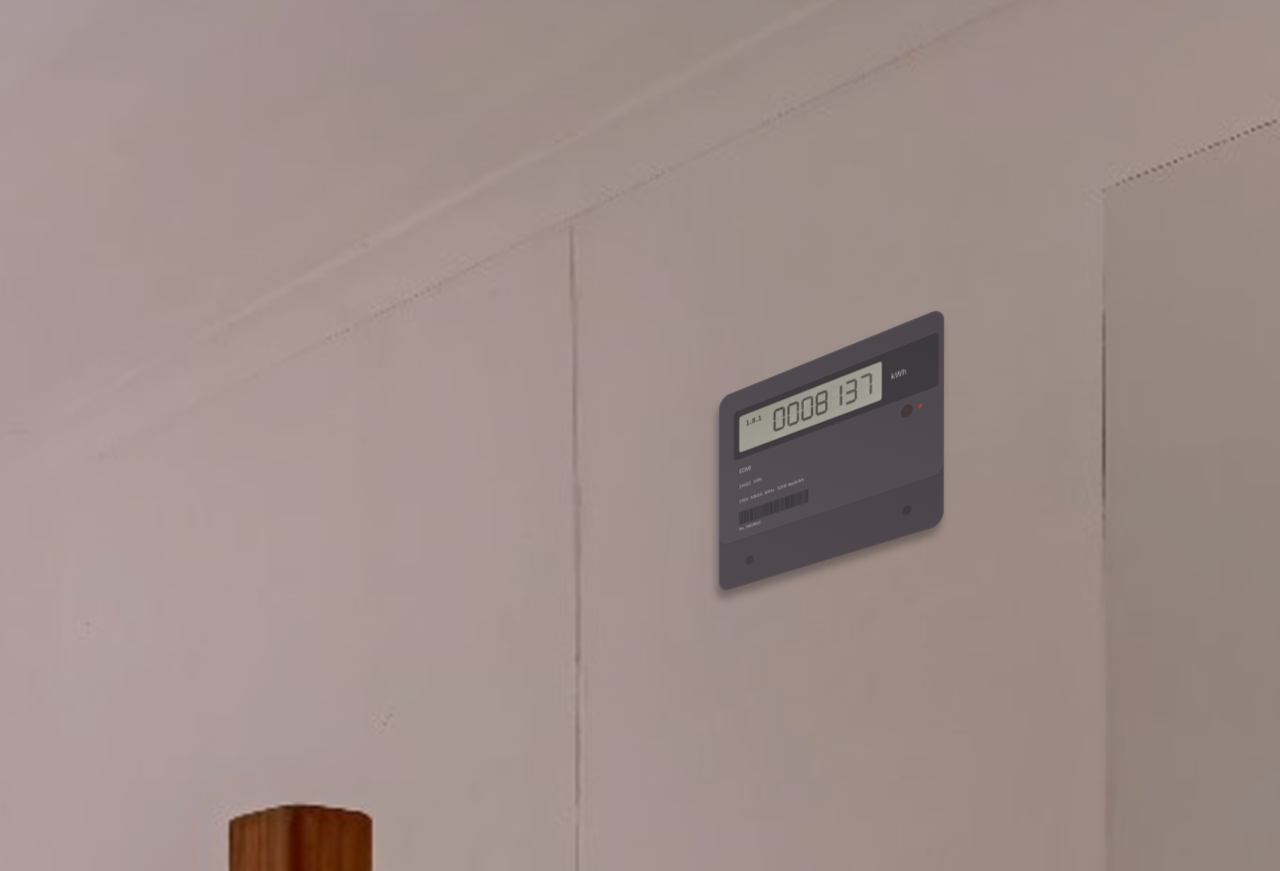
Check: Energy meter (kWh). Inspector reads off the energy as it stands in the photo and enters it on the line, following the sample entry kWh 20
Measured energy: kWh 8137
